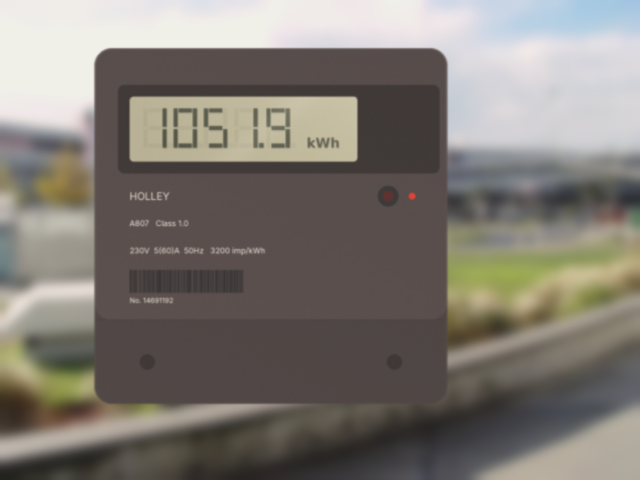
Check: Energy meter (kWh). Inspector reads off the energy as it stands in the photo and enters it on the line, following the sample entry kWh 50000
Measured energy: kWh 1051.9
